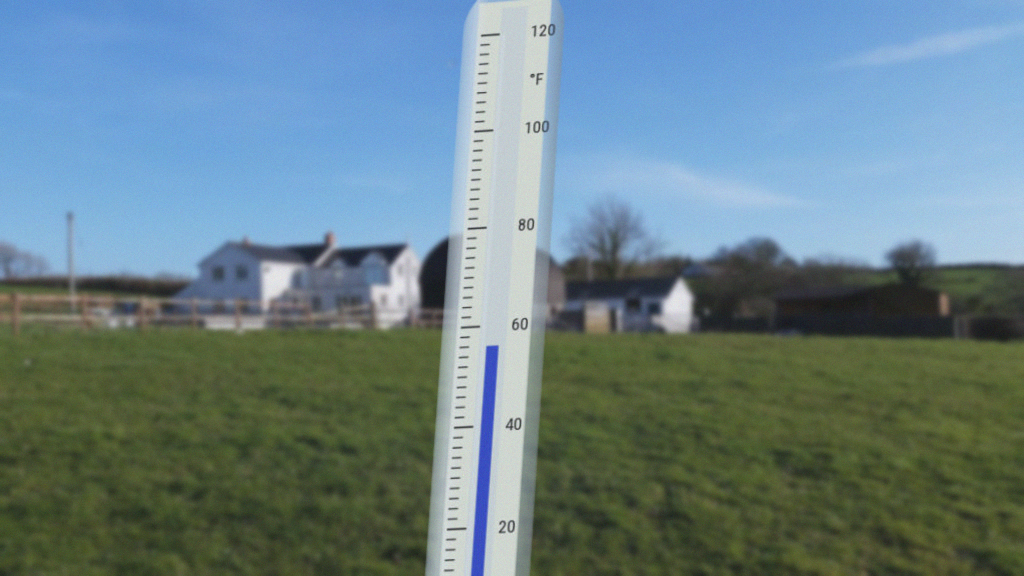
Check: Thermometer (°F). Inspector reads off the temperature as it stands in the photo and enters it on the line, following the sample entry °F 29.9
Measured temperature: °F 56
